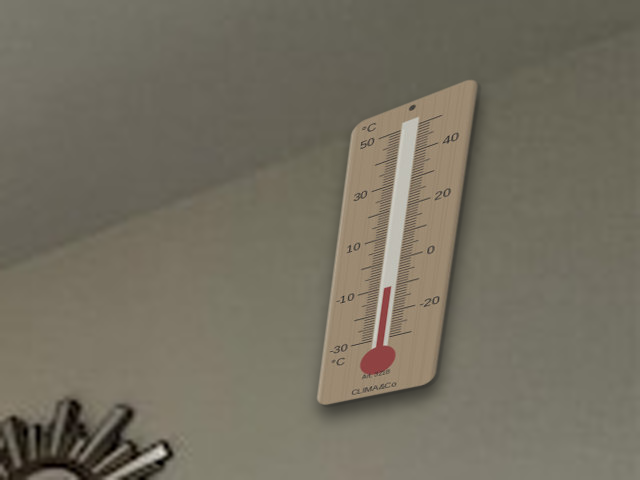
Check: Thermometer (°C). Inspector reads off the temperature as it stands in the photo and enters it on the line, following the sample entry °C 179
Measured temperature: °C -10
